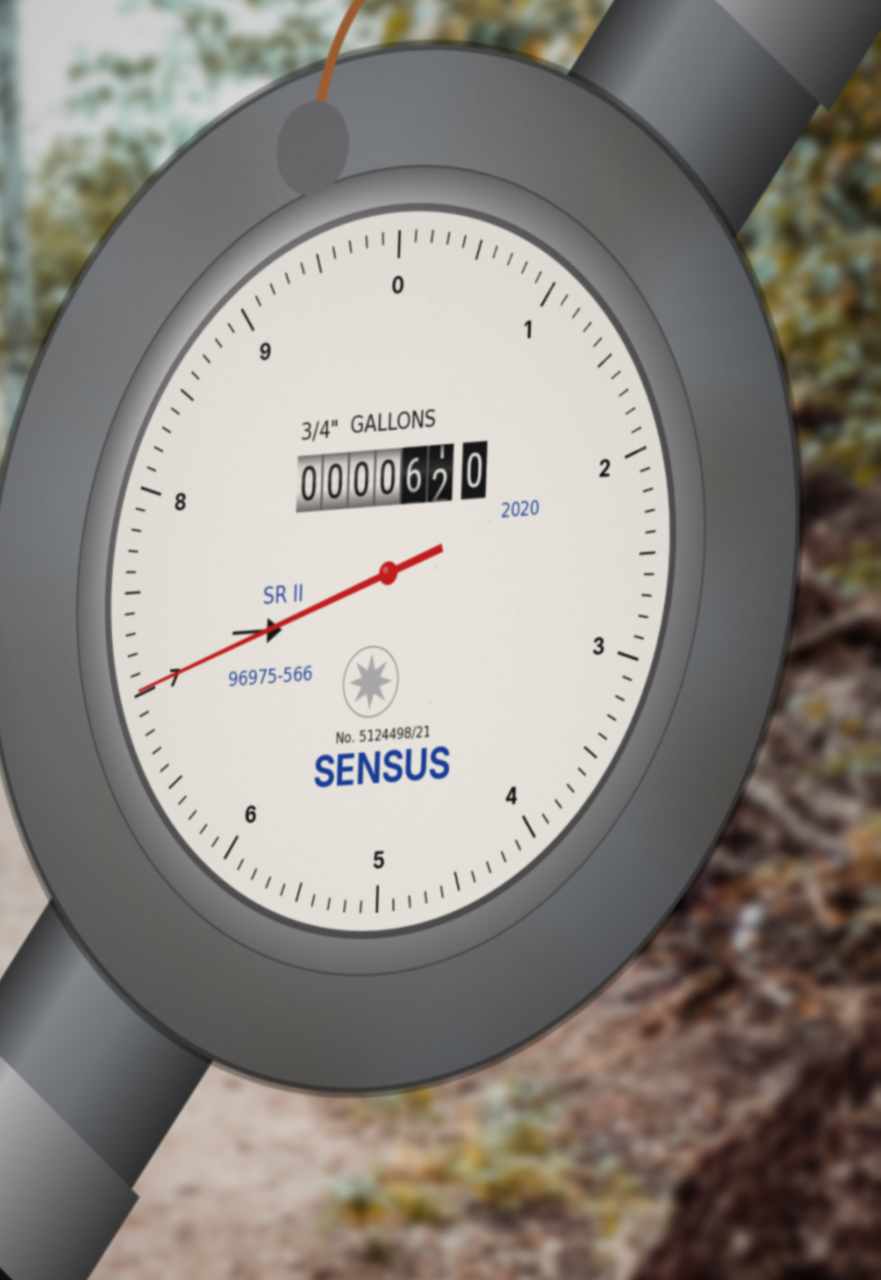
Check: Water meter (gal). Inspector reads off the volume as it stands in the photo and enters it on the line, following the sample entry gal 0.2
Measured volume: gal 617.0
